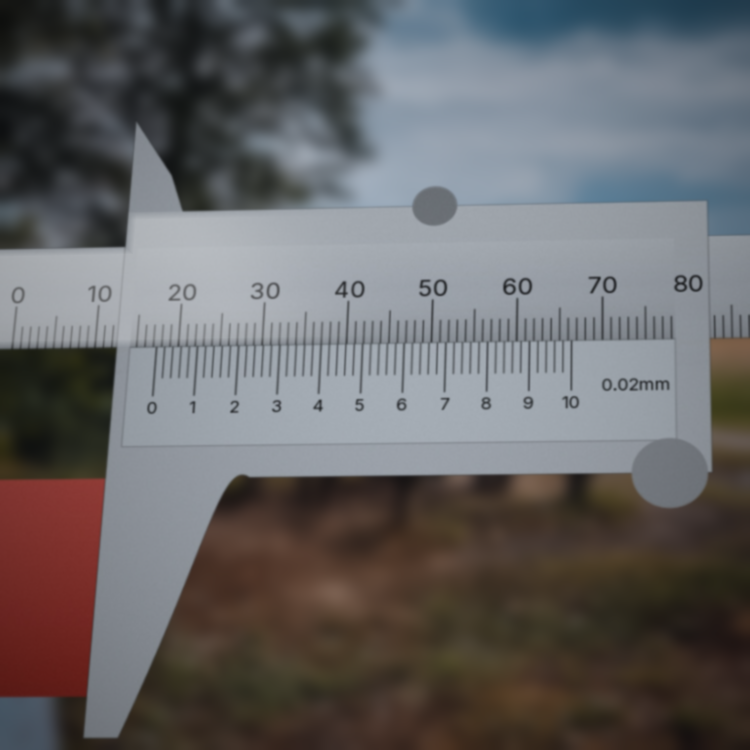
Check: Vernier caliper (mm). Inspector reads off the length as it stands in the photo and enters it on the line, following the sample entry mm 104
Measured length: mm 17.4
